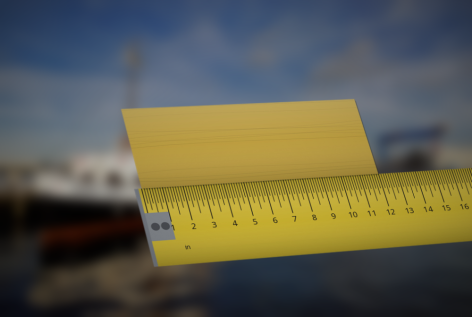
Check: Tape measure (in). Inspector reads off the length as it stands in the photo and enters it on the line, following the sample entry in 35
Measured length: in 12
